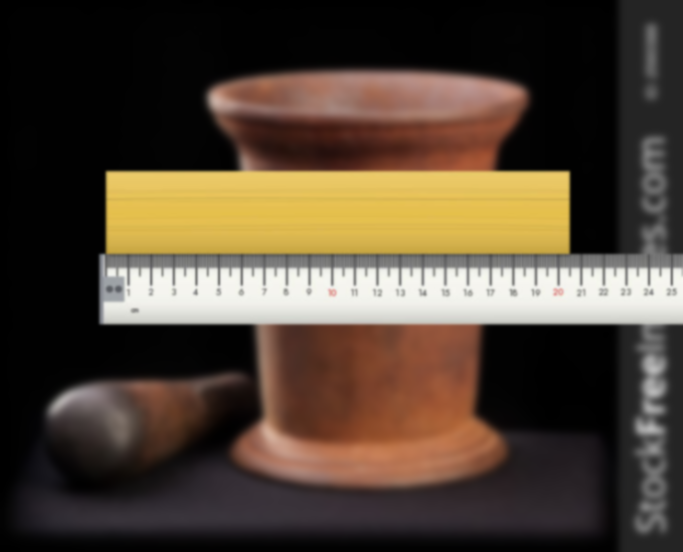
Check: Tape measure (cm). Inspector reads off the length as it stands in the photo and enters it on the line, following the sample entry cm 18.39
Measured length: cm 20.5
